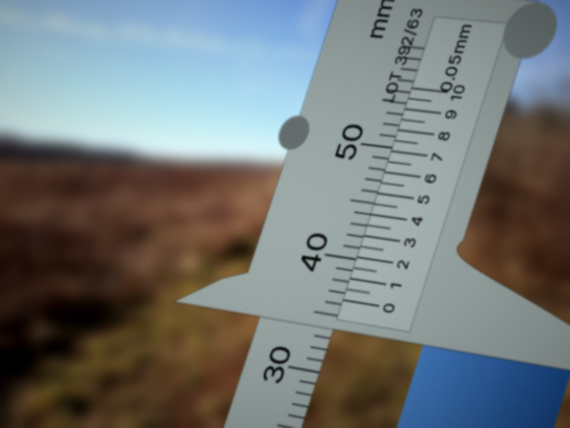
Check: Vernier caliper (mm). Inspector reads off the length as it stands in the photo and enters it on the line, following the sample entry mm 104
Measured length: mm 36.4
